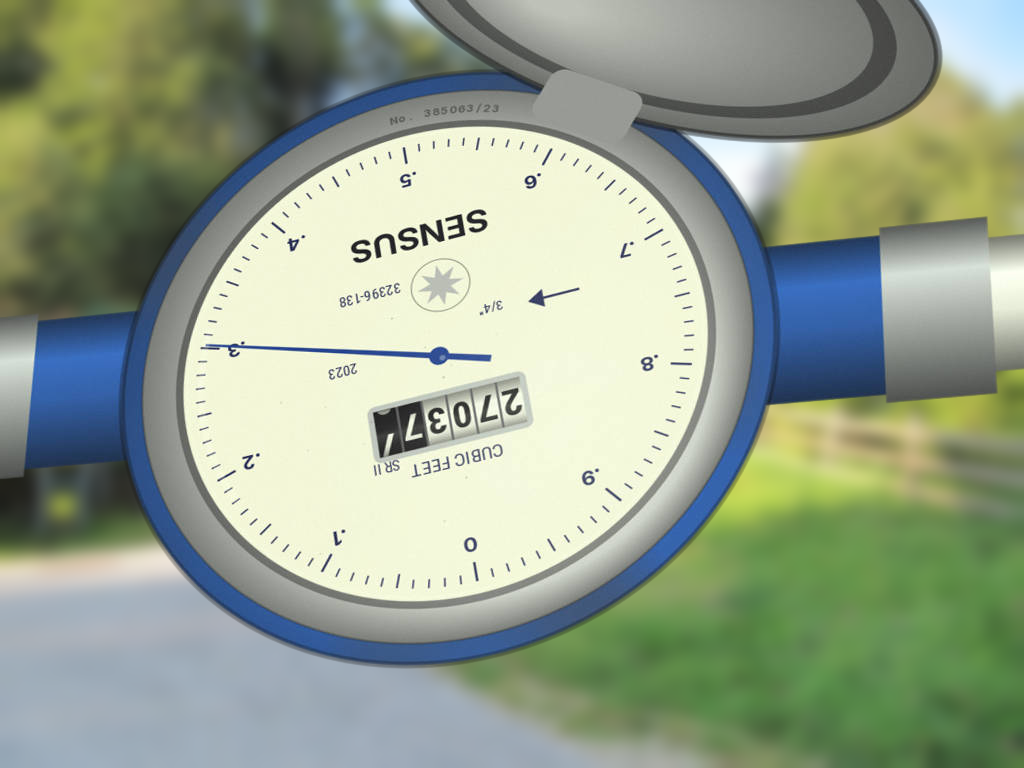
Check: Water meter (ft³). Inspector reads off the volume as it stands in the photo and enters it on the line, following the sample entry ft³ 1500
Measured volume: ft³ 270377.30
